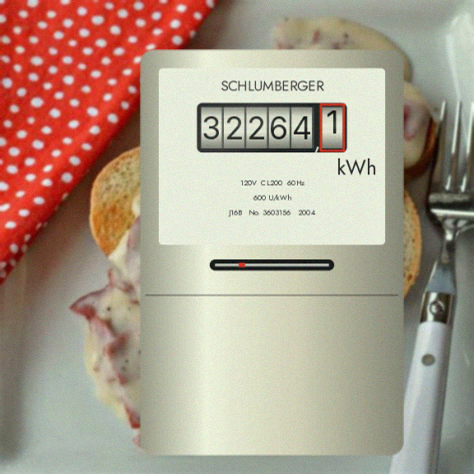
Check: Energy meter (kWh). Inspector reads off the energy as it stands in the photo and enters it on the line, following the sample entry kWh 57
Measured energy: kWh 32264.1
